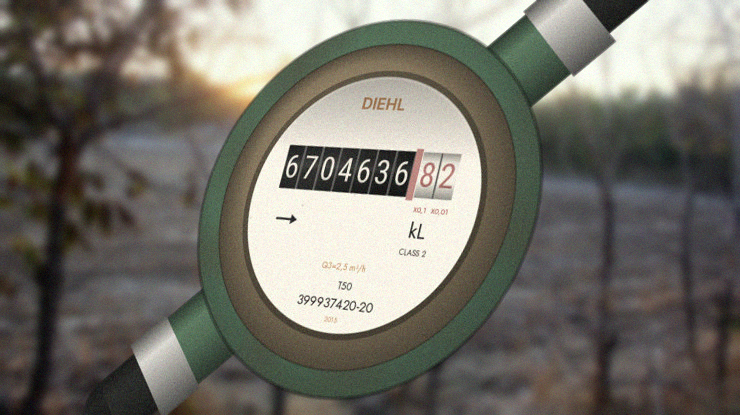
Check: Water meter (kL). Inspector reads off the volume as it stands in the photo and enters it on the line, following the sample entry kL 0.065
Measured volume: kL 6704636.82
